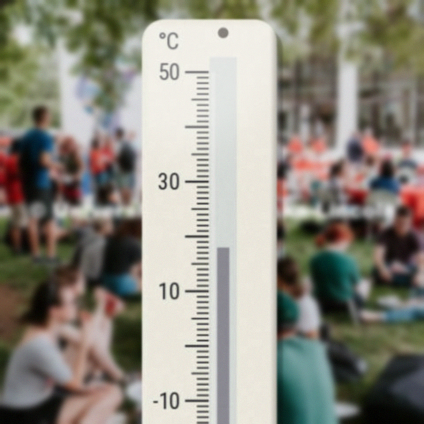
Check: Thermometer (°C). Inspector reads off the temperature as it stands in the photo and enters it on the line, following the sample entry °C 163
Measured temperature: °C 18
